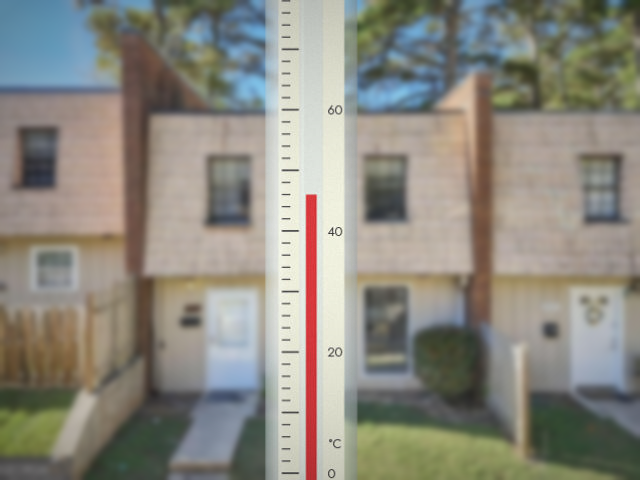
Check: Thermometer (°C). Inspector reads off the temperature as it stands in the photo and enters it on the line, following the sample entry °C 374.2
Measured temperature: °C 46
